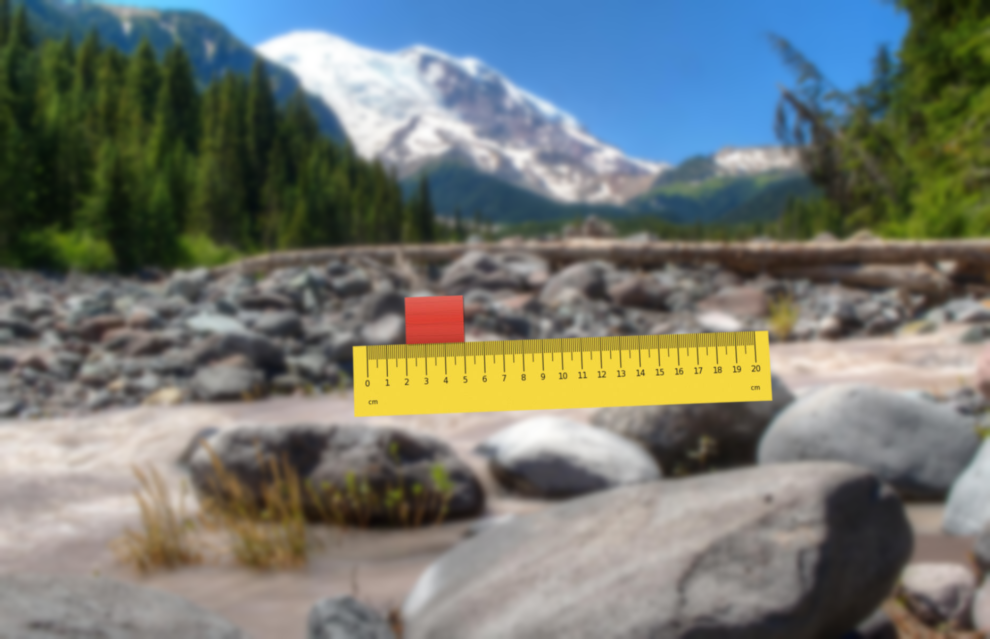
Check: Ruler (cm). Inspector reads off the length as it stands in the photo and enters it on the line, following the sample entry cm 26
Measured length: cm 3
